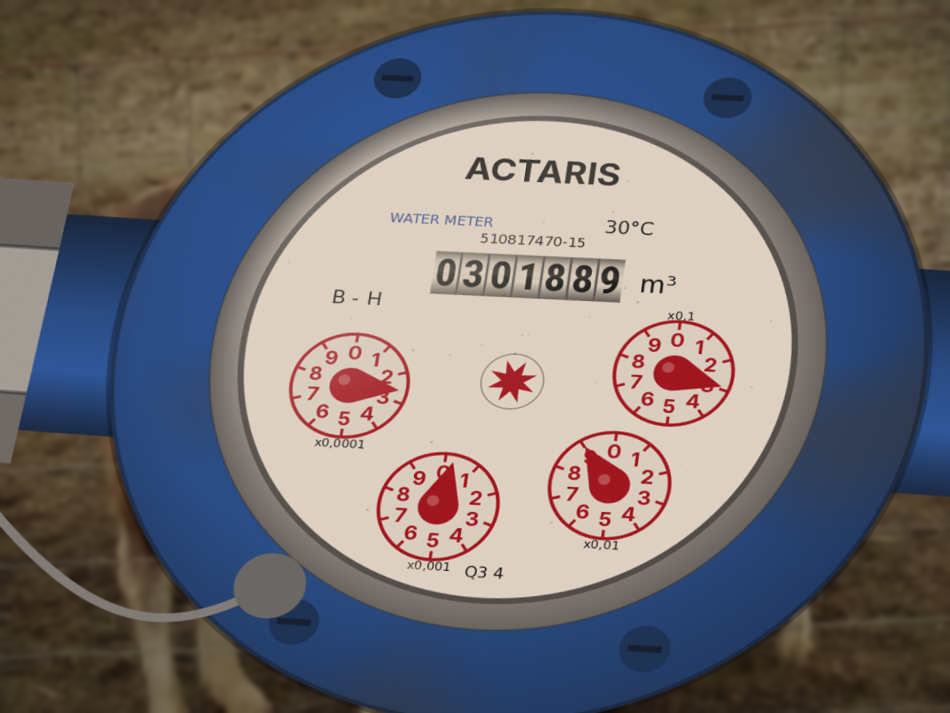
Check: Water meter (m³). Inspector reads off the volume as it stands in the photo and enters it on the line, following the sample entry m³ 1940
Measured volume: m³ 301889.2902
